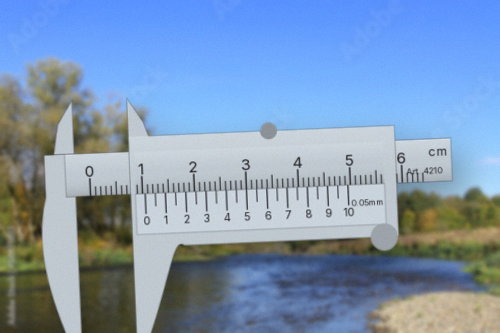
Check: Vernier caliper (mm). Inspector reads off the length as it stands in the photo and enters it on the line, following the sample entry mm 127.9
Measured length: mm 10.5
